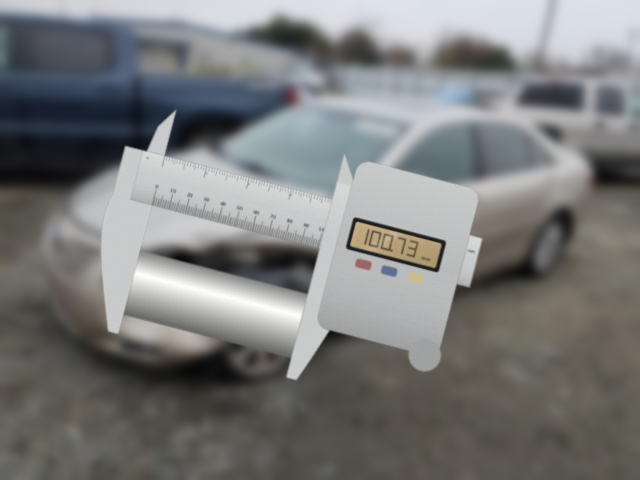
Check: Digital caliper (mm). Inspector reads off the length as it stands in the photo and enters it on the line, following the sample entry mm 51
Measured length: mm 100.73
